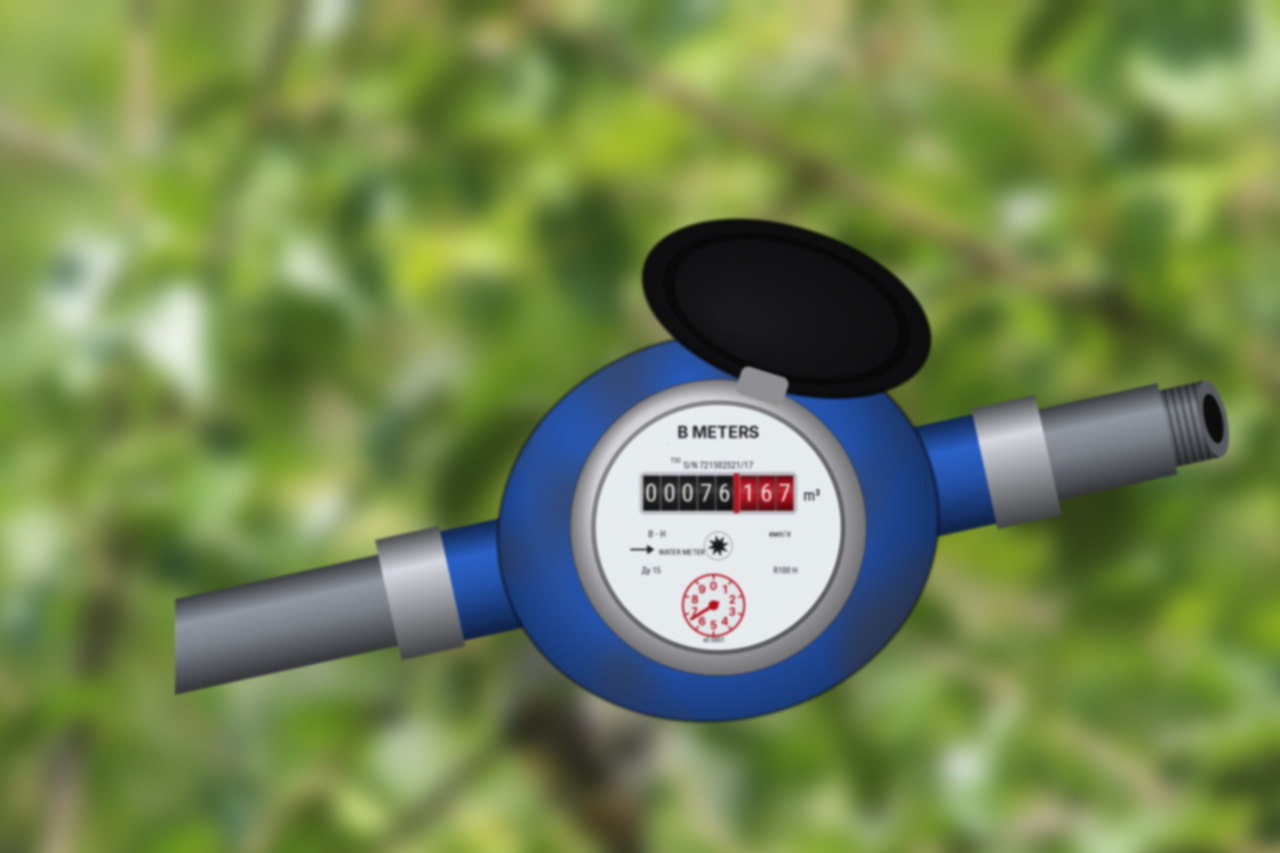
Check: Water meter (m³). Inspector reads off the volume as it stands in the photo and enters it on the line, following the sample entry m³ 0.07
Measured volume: m³ 76.1676
